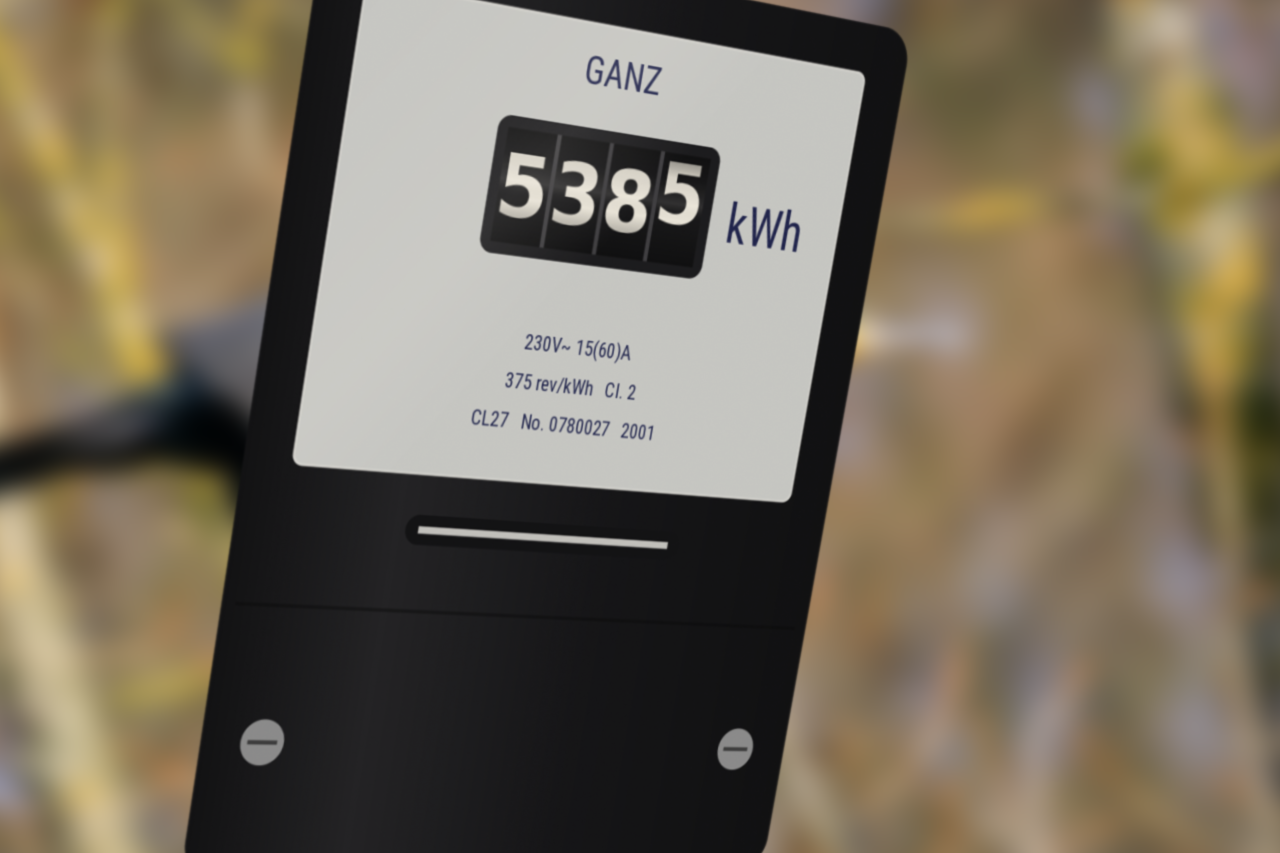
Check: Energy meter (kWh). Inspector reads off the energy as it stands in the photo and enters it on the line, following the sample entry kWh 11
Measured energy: kWh 5385
